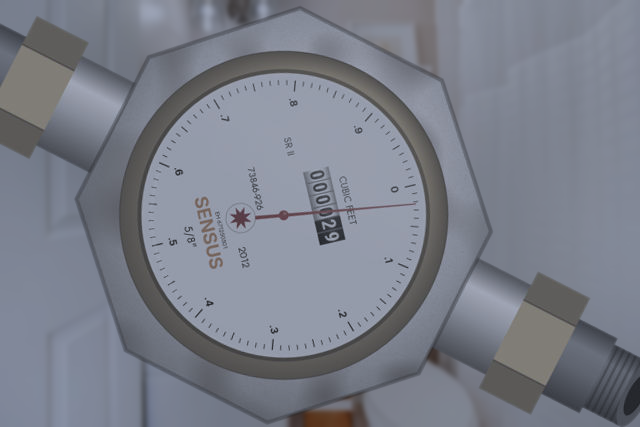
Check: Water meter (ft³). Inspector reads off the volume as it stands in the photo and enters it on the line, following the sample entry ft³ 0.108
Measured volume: ft³ 29.02
